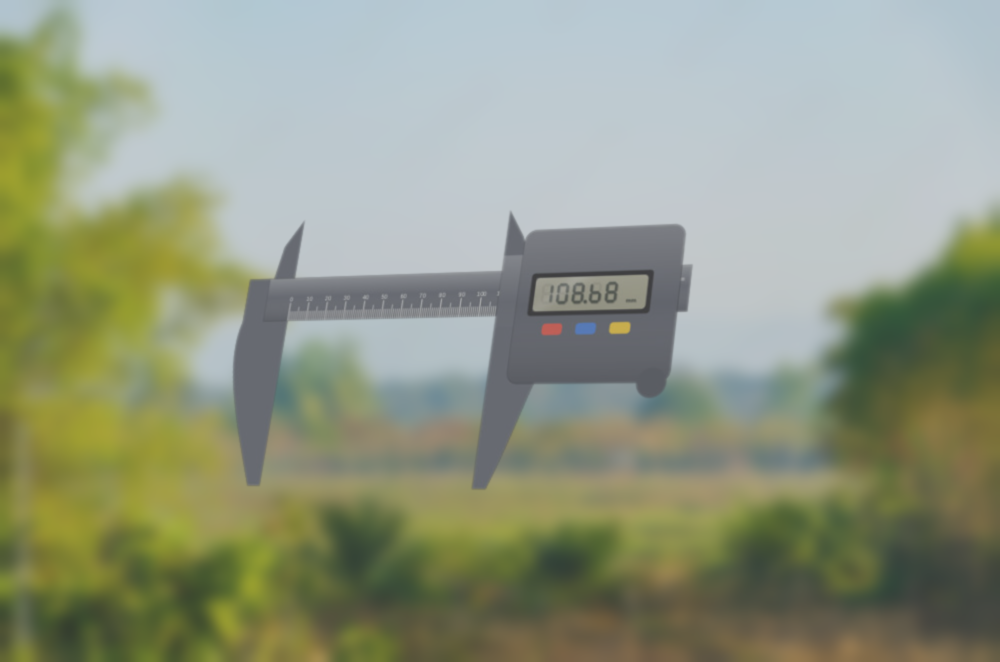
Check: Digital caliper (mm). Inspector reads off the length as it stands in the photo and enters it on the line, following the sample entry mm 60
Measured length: mm 108.68
